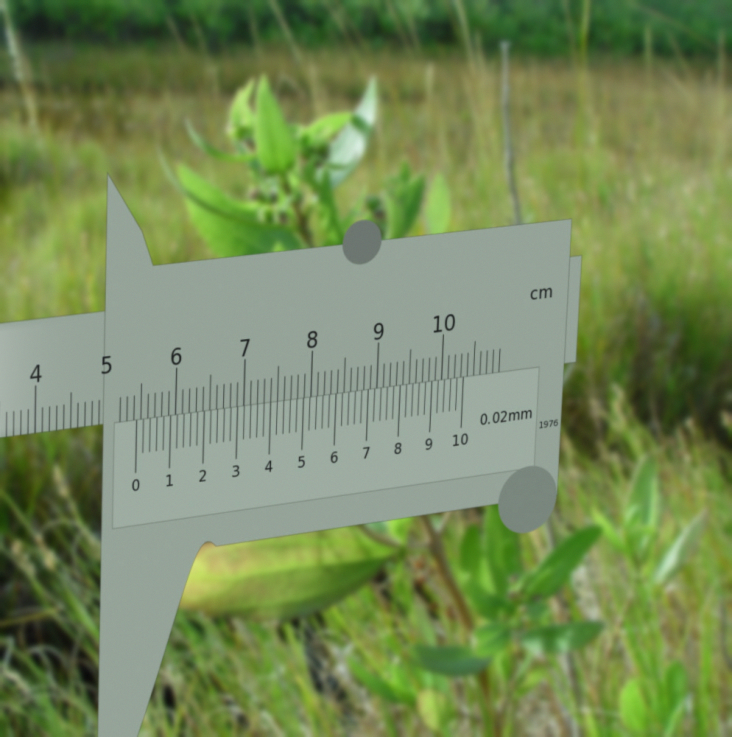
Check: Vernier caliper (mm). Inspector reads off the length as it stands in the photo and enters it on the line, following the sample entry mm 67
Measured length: mm 54.4
